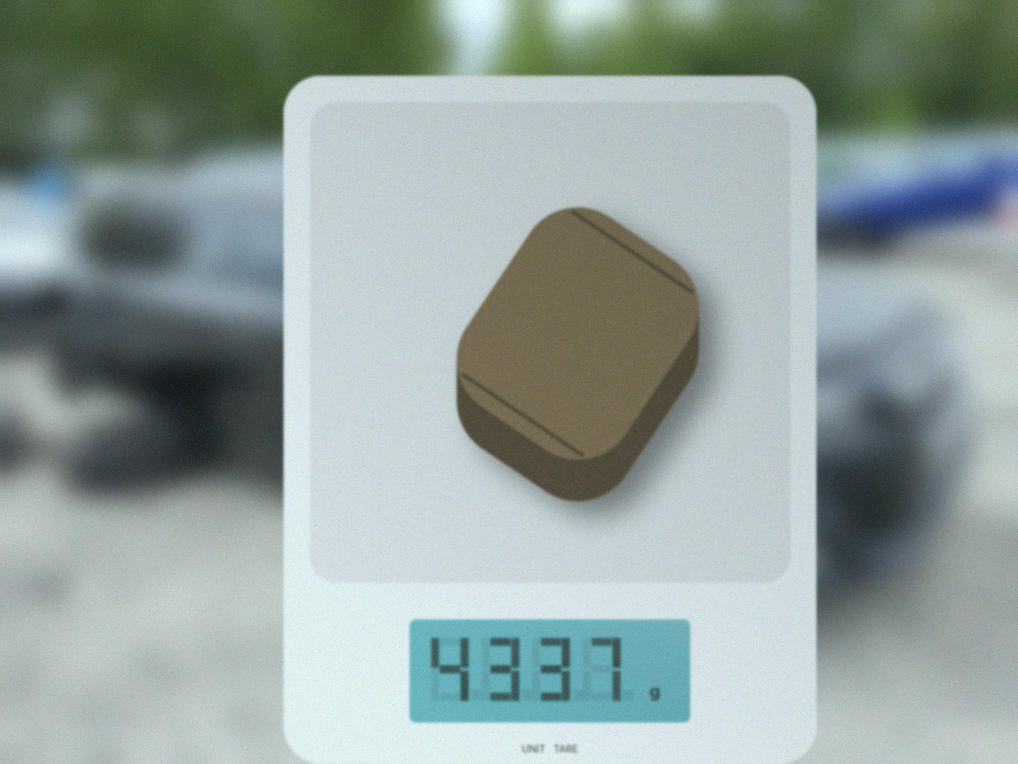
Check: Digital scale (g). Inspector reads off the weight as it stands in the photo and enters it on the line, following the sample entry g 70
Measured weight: g 4337
